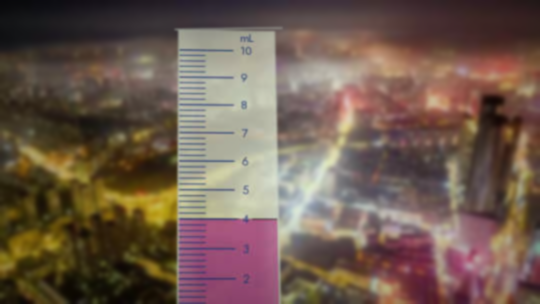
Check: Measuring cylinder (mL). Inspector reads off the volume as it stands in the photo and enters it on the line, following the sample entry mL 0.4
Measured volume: mL 4
